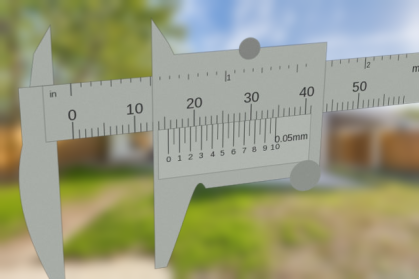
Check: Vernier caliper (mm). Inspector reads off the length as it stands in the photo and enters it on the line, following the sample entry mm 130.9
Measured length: mm 15.6
